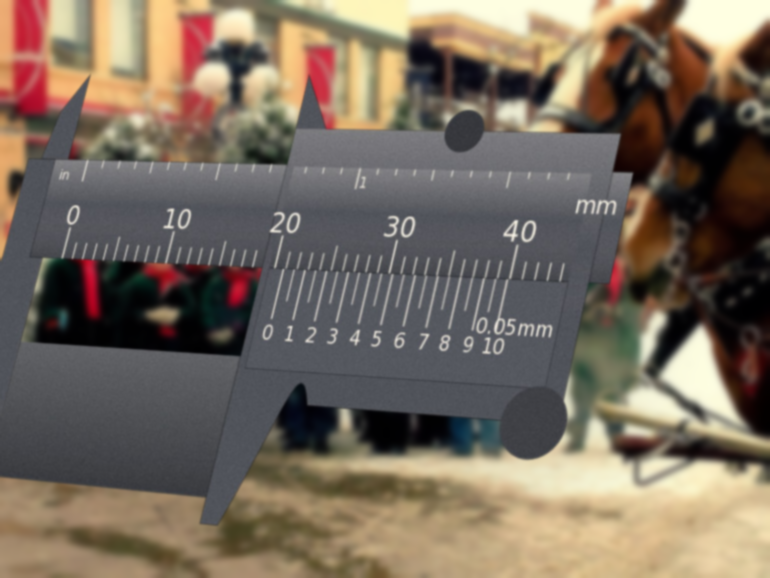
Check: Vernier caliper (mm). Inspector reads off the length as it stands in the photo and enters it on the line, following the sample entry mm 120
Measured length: mm 20.8
